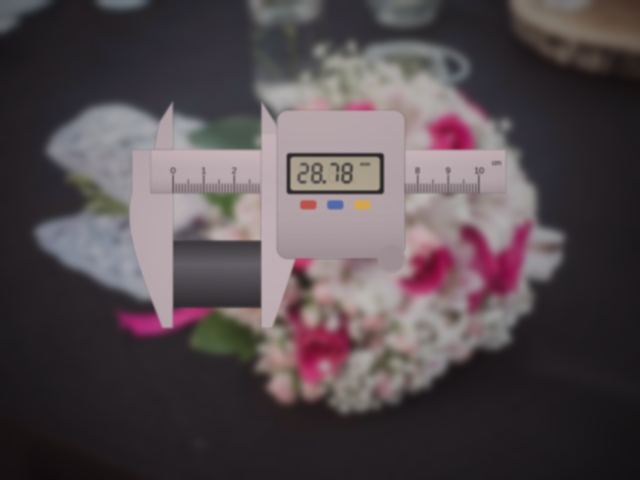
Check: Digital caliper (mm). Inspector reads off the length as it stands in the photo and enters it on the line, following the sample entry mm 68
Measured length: mm 28.78
